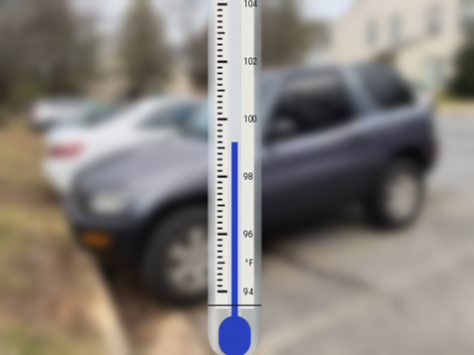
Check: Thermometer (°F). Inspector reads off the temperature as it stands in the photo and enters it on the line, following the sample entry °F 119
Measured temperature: °F 99.2
